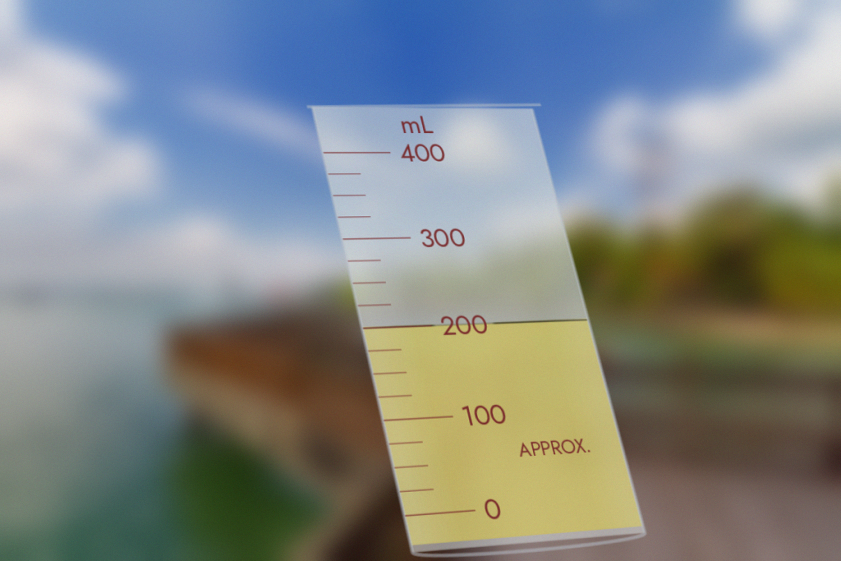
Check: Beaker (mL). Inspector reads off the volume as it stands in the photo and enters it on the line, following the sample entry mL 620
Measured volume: mL 200
